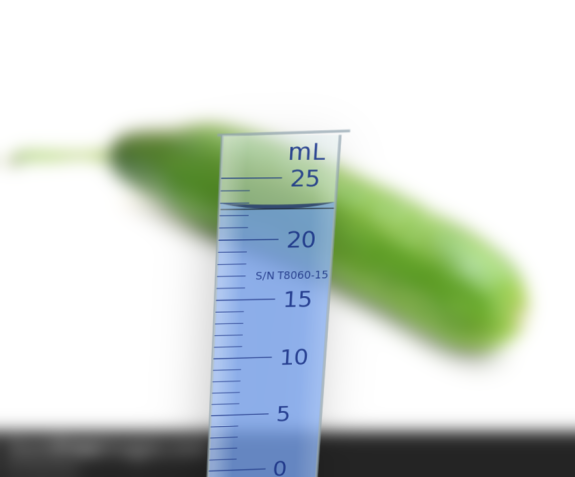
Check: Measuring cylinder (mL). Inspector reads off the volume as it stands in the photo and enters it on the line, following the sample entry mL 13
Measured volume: mL 22.5
